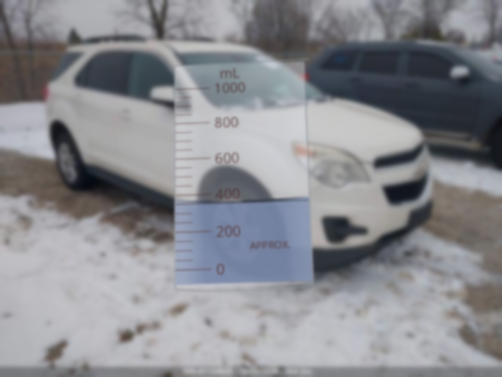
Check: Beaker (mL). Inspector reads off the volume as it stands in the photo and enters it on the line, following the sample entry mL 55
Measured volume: mL 350
